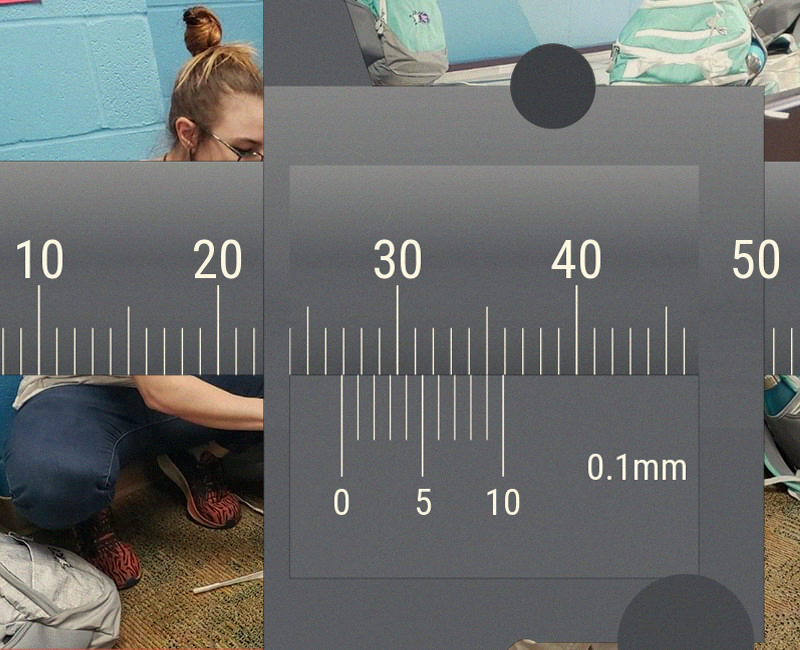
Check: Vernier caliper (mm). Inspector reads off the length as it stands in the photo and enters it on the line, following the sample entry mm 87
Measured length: mm 26.9
